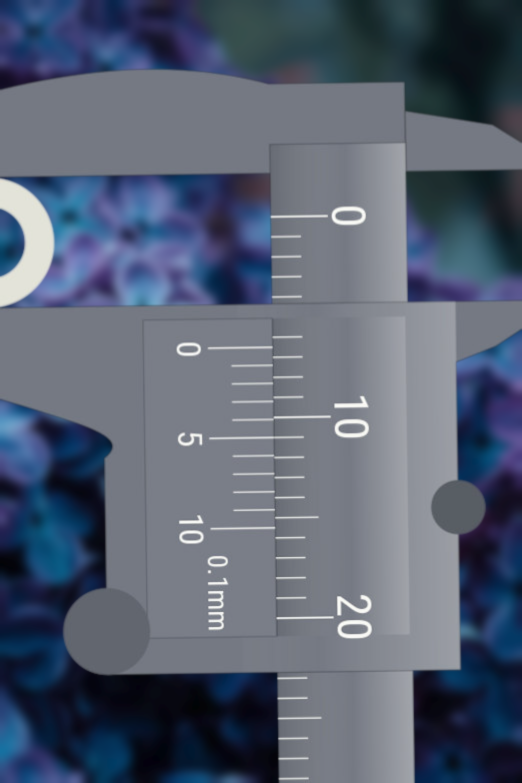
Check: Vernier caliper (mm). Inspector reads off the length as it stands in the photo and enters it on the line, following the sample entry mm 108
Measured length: mm 6.5
